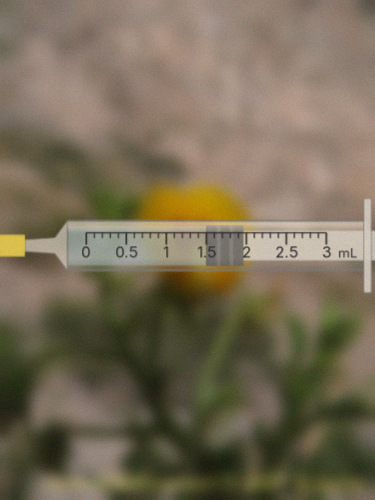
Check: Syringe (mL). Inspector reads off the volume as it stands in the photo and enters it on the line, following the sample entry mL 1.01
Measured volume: mL 1.5
